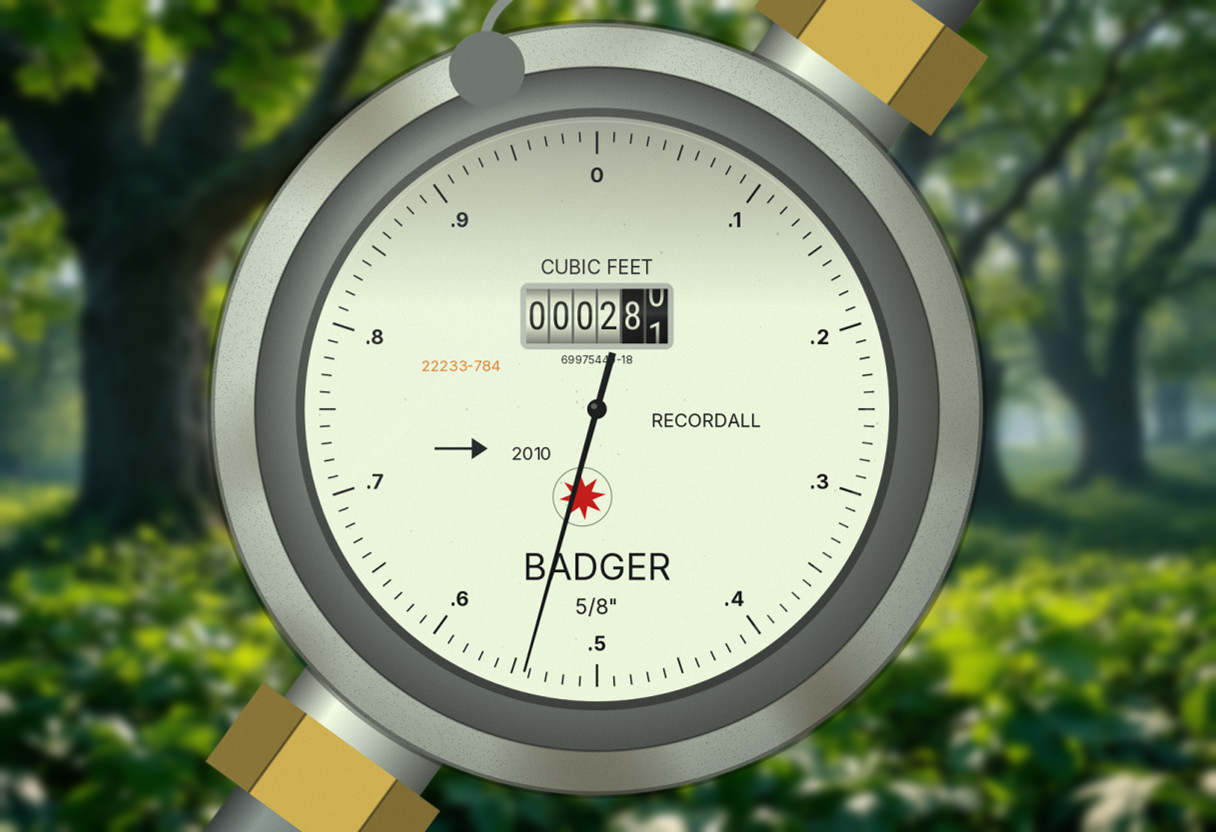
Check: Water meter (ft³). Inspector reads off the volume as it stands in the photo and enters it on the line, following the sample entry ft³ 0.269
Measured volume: ft³ 280.54
